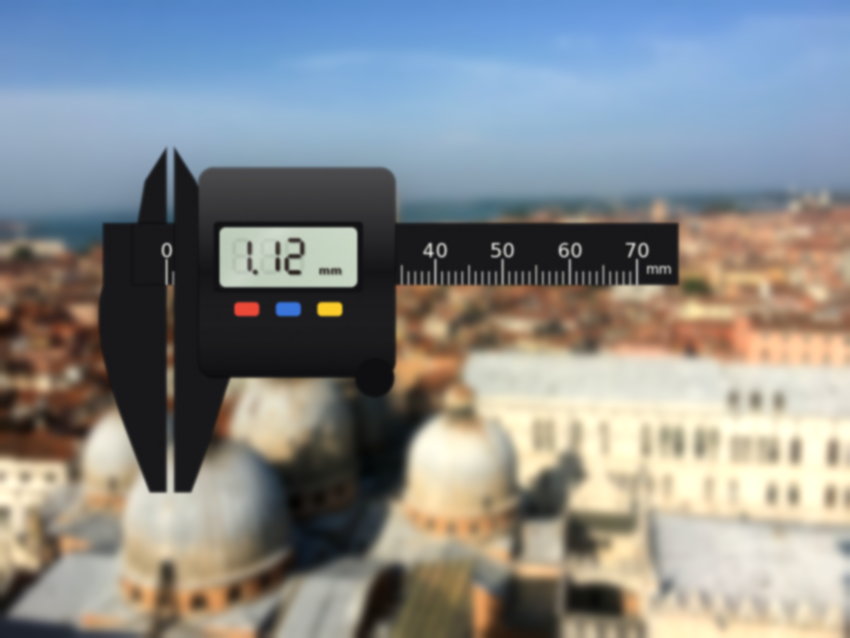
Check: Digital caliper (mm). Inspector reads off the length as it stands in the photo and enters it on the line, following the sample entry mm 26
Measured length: mm 1.12
